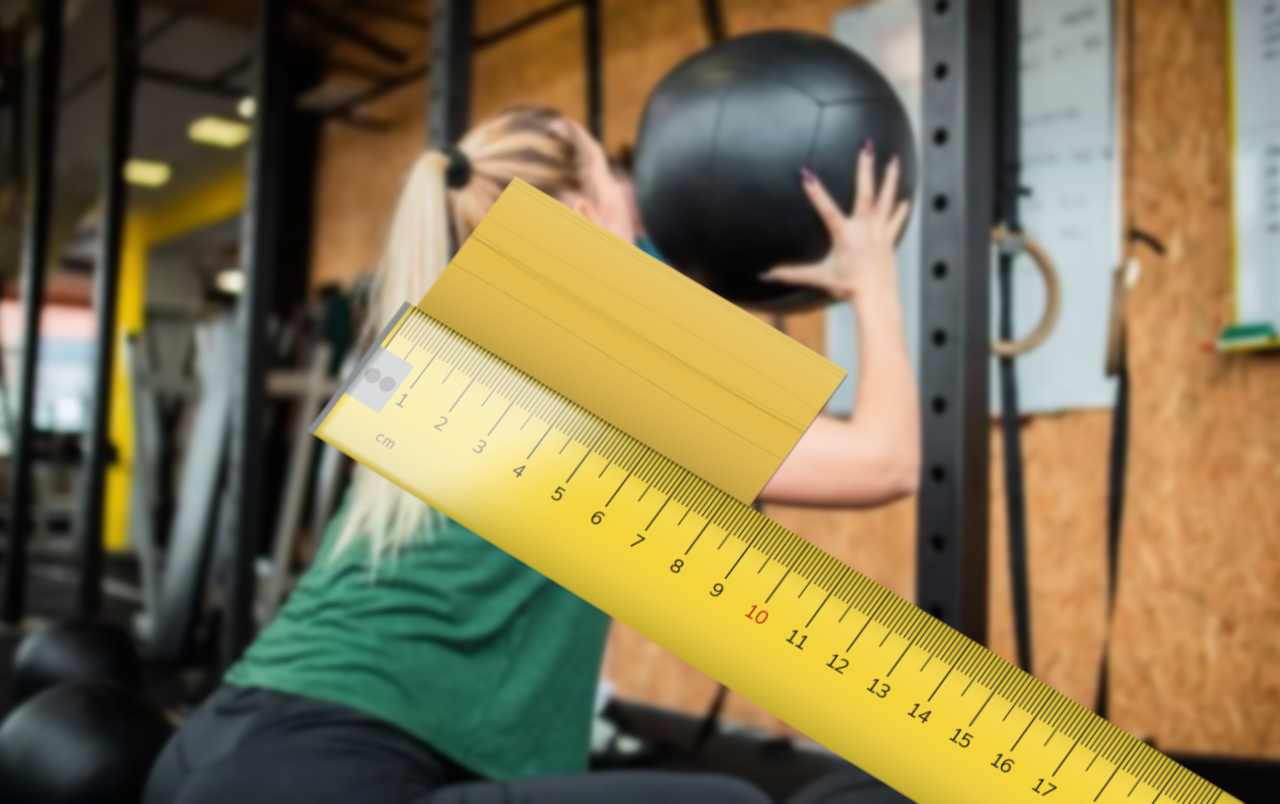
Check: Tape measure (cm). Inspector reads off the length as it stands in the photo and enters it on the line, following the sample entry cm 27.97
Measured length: cm 8.5
